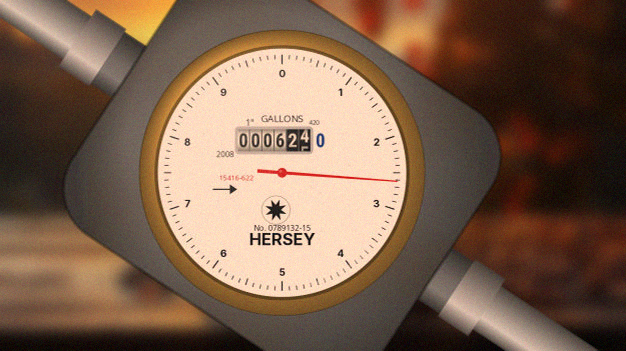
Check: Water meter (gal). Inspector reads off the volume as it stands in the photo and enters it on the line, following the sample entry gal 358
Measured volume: gal 6242.6
